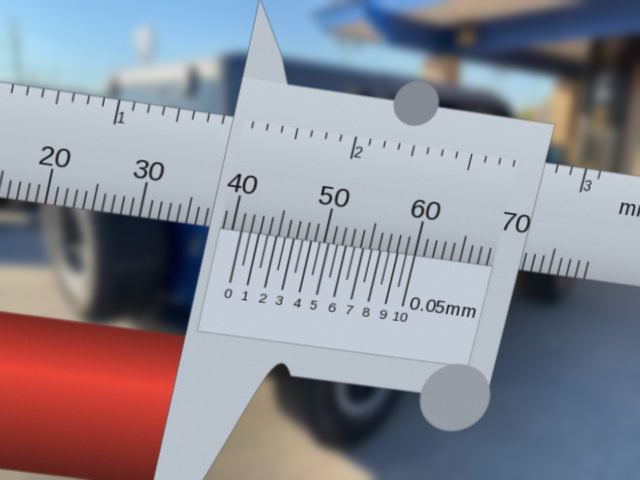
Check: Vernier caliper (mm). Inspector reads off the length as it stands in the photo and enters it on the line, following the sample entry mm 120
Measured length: mm 41.0
